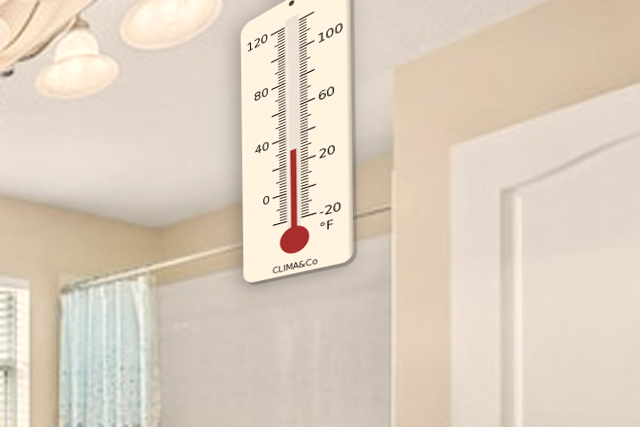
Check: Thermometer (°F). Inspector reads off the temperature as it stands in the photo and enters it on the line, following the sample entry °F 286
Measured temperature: °F 30
